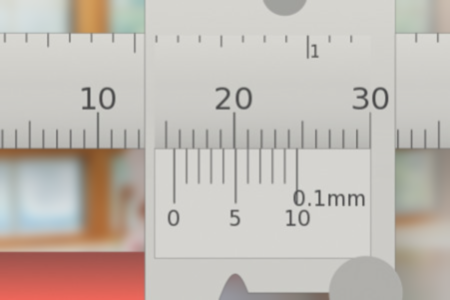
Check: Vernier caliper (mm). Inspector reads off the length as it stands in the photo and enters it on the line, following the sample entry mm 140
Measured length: mm 15.6
